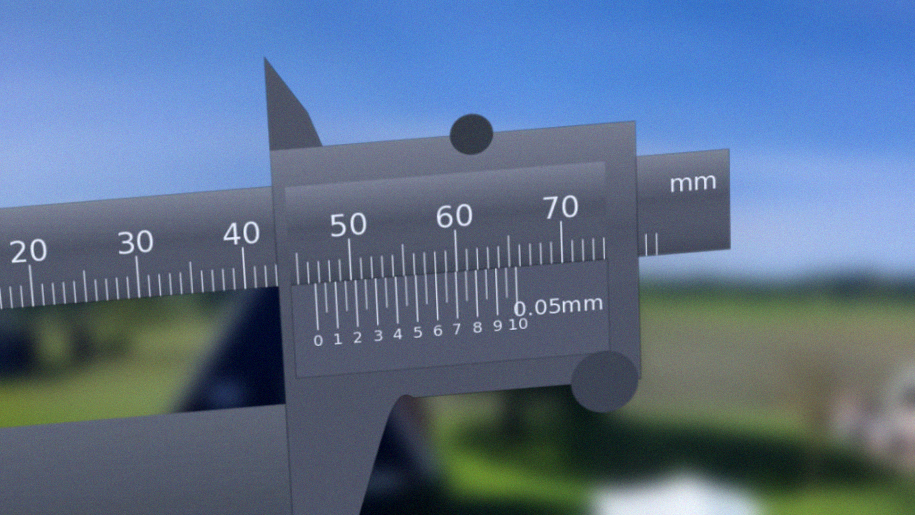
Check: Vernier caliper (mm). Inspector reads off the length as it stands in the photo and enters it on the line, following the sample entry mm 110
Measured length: mm 46.6
